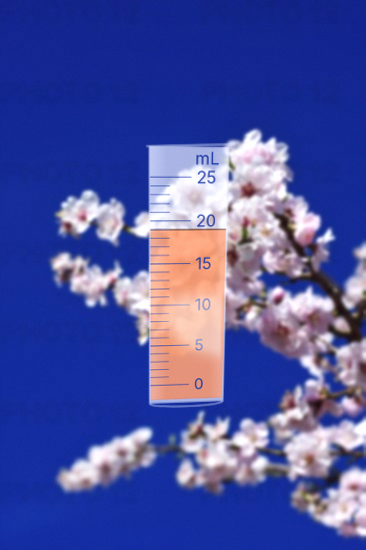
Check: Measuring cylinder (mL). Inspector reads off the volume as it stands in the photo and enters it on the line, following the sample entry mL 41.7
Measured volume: mL 19
